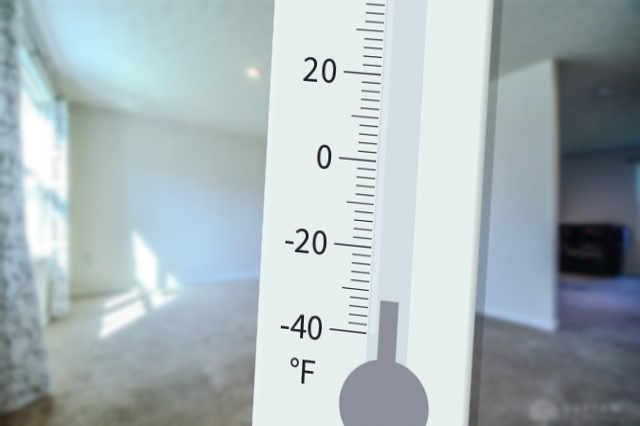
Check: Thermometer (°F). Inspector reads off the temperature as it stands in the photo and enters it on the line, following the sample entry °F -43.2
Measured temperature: °F -32
